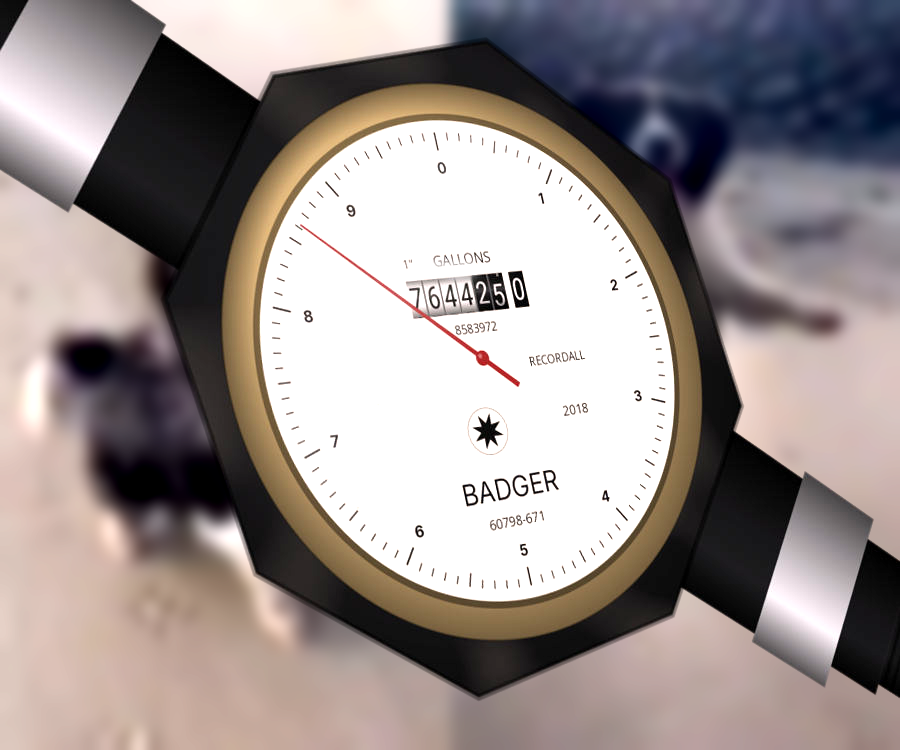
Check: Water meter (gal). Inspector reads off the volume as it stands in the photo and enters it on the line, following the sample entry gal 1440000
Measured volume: gal 7644248.6
